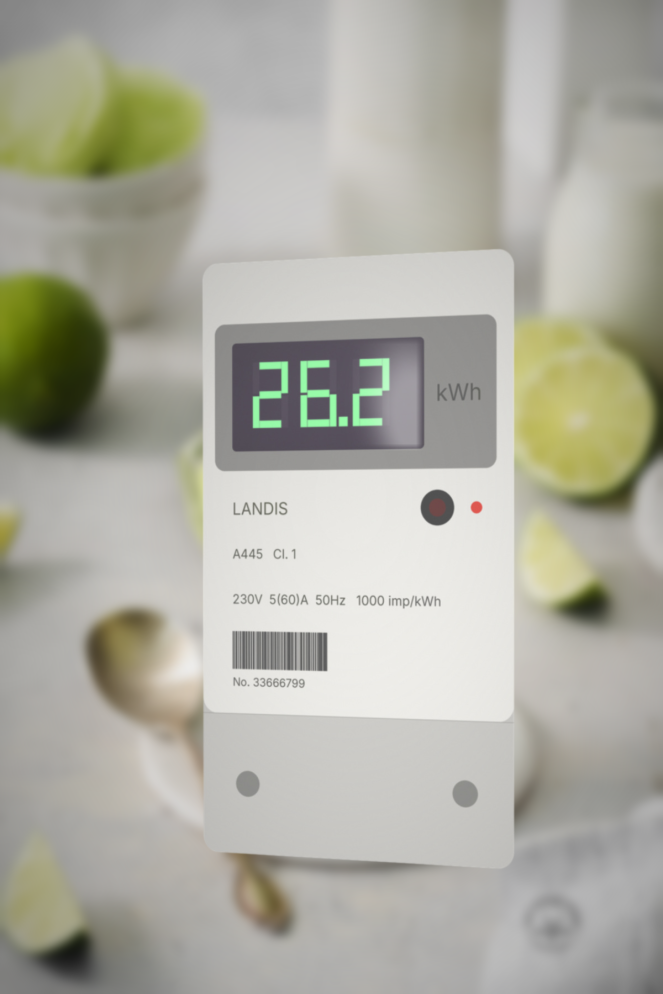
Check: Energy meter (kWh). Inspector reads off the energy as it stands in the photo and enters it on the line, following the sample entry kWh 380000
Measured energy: kWh 26.2
